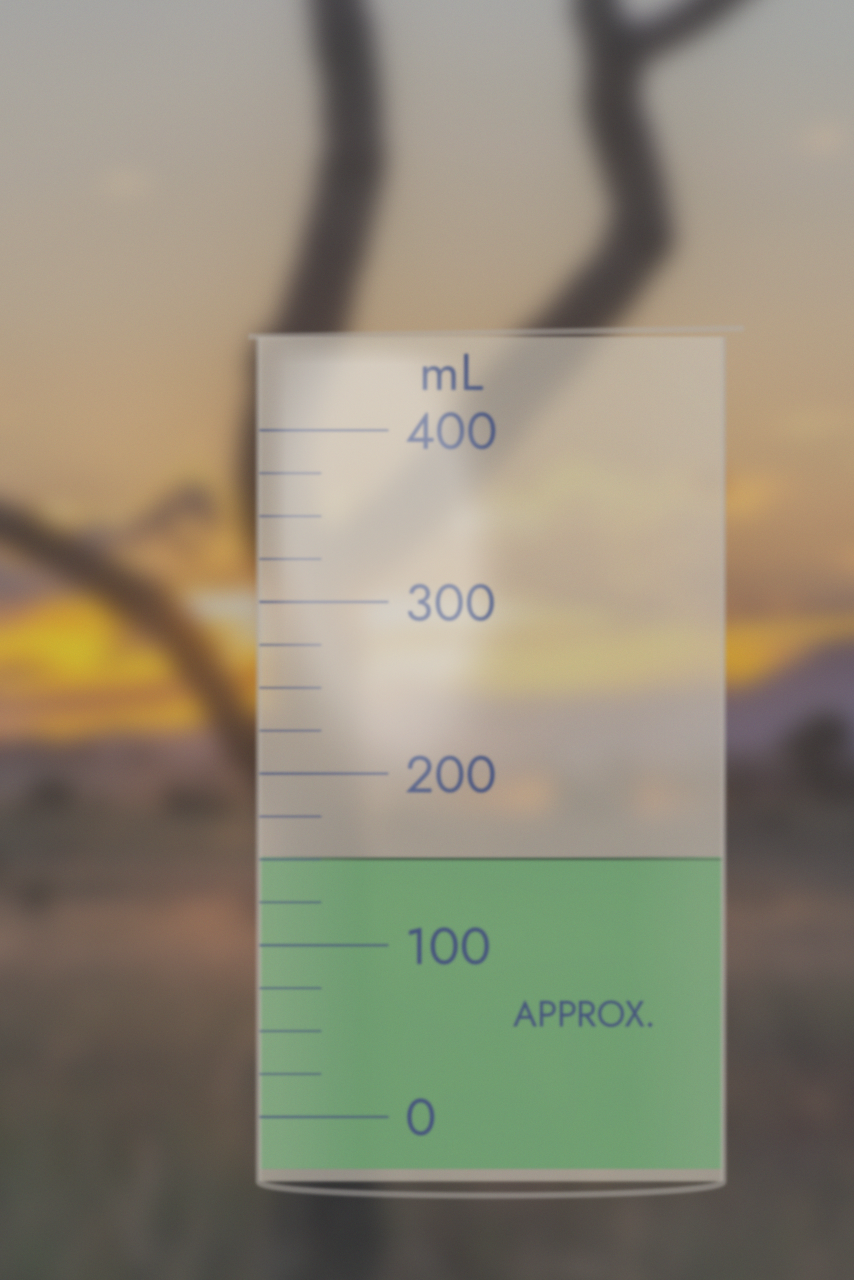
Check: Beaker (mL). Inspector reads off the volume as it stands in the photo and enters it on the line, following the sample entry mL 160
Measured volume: mL 150
